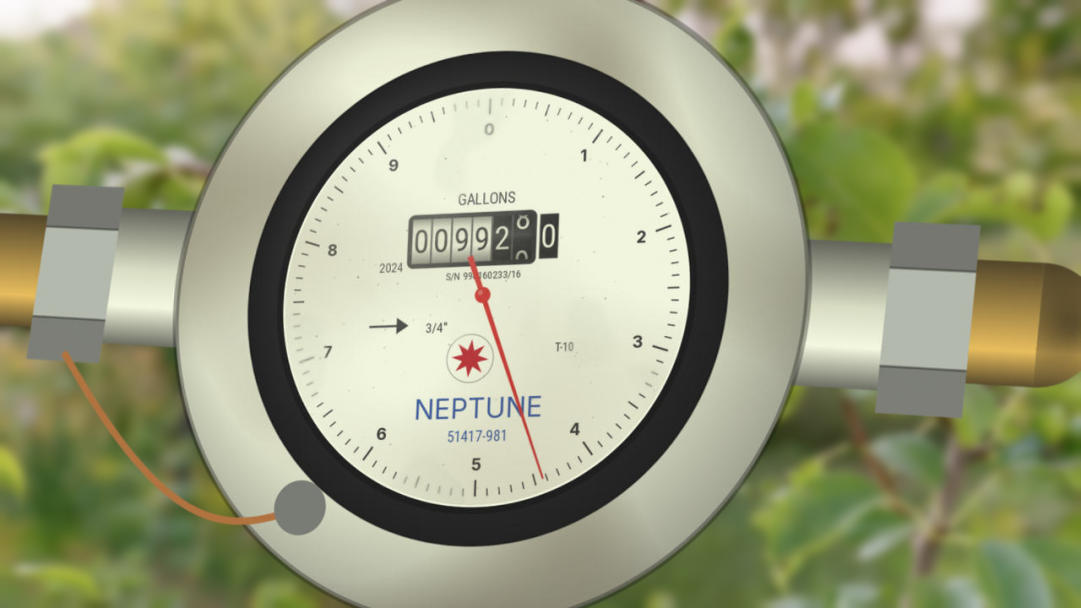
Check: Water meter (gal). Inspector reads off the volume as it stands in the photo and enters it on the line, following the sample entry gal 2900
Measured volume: gal 99284.4
